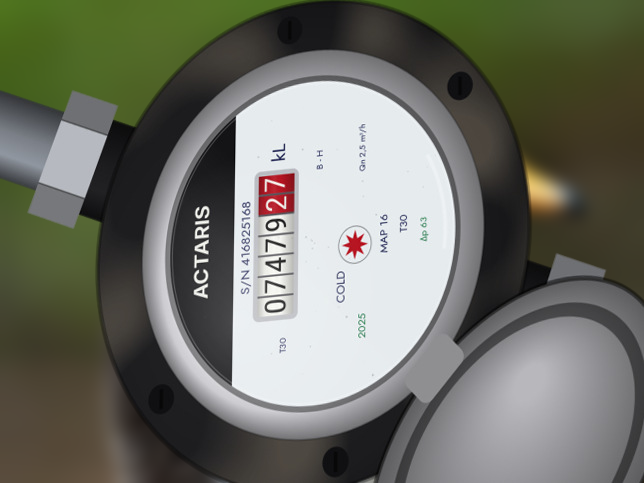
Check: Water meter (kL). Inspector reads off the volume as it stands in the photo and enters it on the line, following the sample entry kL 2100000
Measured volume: kL 7479.27
